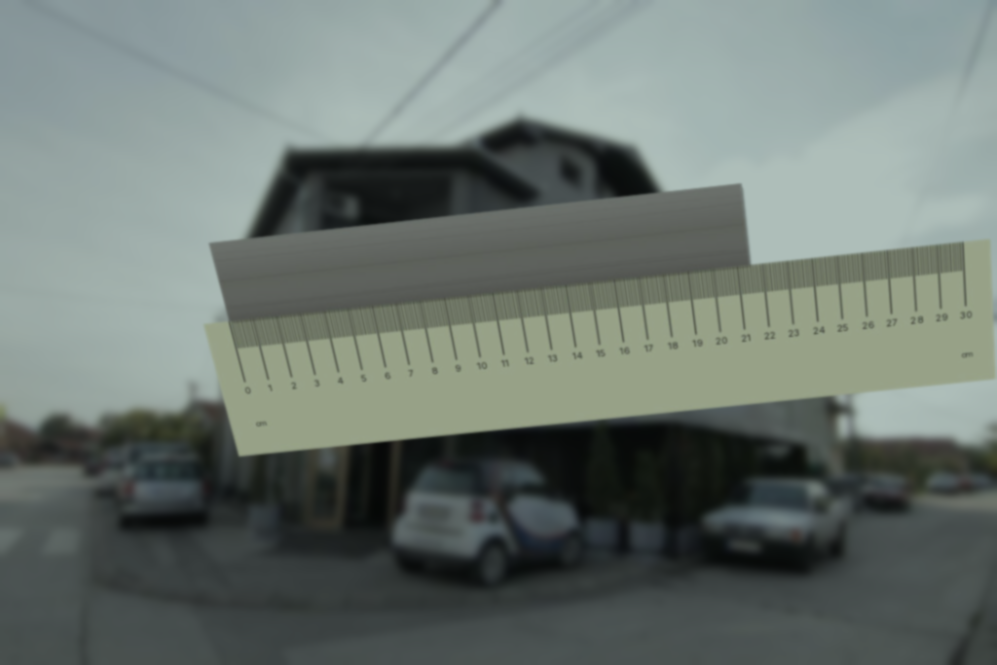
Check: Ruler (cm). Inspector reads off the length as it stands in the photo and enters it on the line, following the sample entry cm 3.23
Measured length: cm 21.5
